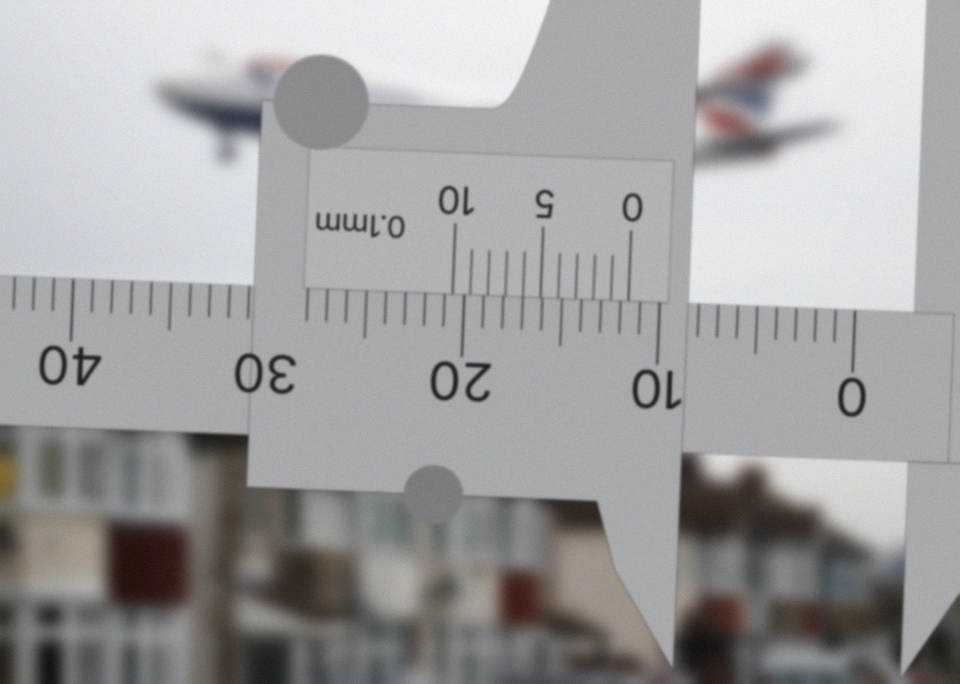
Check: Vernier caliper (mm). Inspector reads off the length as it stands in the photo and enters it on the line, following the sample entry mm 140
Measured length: mm 11.6
